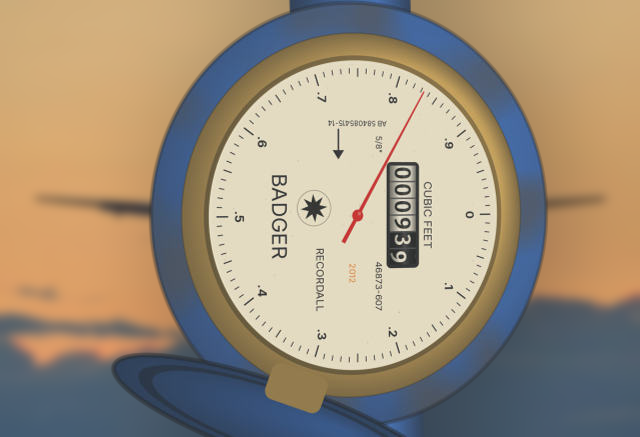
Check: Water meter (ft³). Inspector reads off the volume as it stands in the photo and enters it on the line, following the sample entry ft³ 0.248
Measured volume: ft³ 938.83
